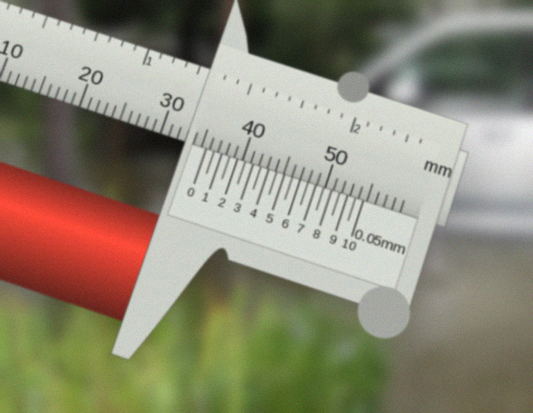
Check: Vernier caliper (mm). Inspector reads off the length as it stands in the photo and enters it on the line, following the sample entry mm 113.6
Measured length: mm 35.6
